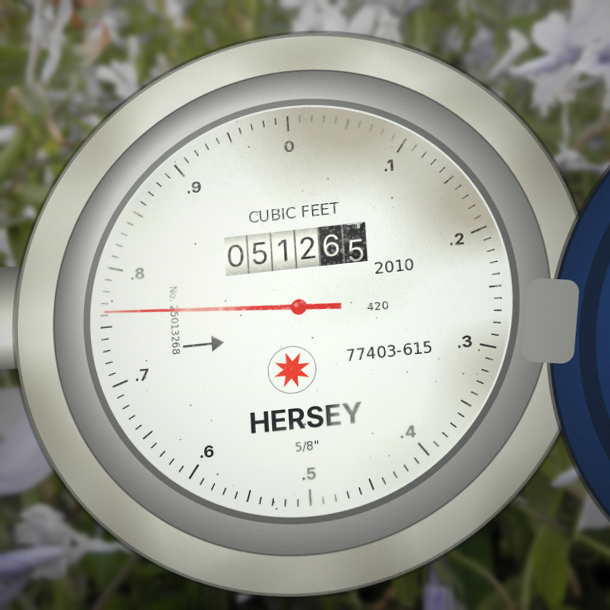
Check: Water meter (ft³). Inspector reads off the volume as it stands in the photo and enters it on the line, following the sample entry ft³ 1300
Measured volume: ft³ 51264.76
